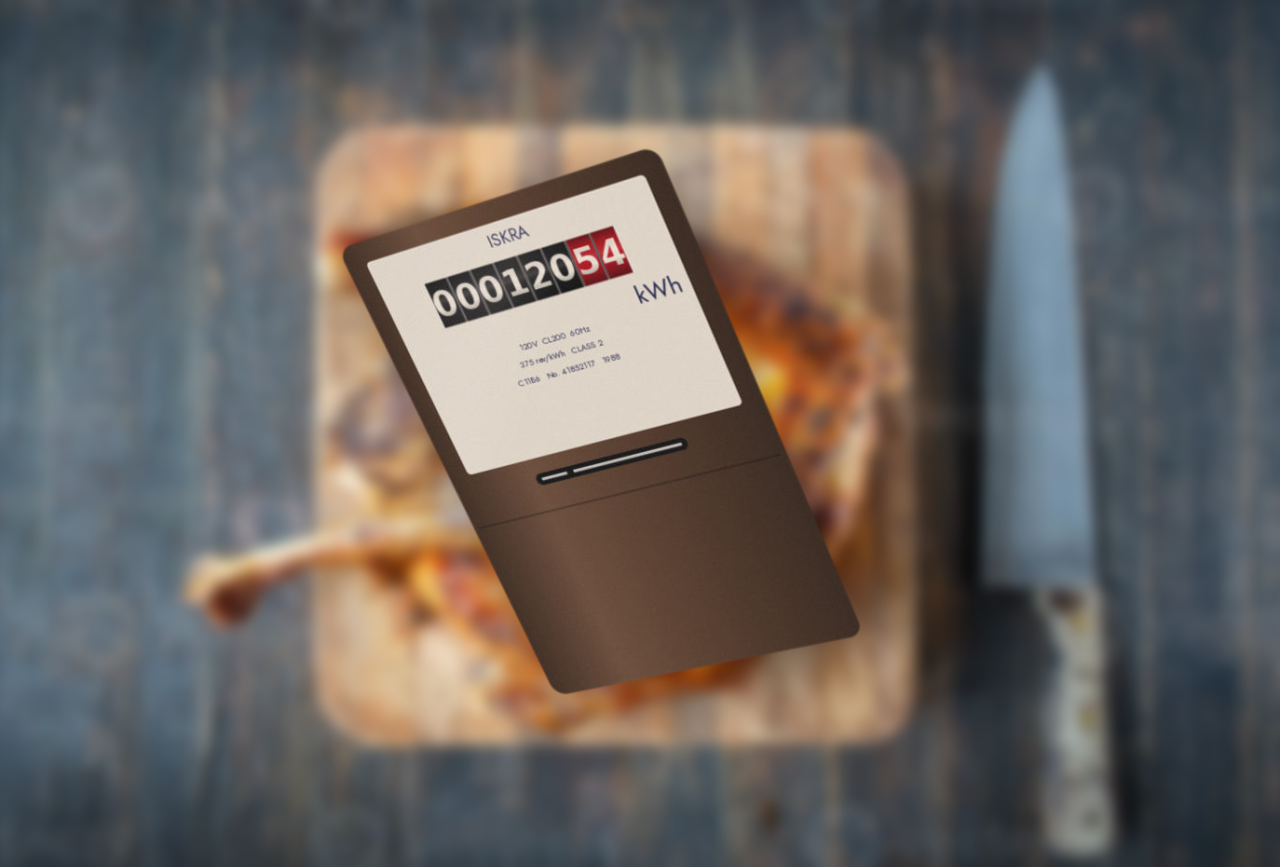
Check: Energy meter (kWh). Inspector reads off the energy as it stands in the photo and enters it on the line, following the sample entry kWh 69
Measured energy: kWh 120.54
